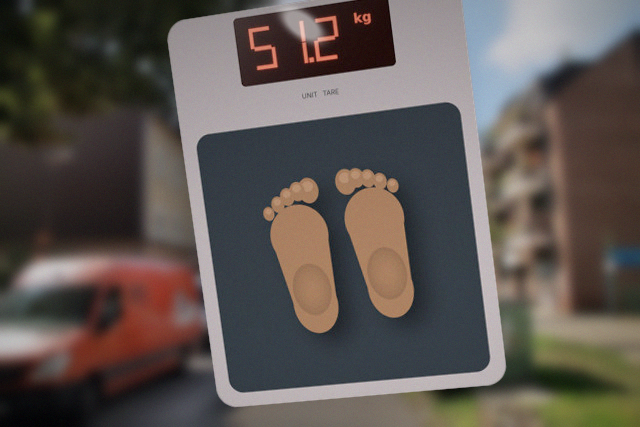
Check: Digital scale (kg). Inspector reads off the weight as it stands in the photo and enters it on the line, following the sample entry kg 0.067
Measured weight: kg 51.2
